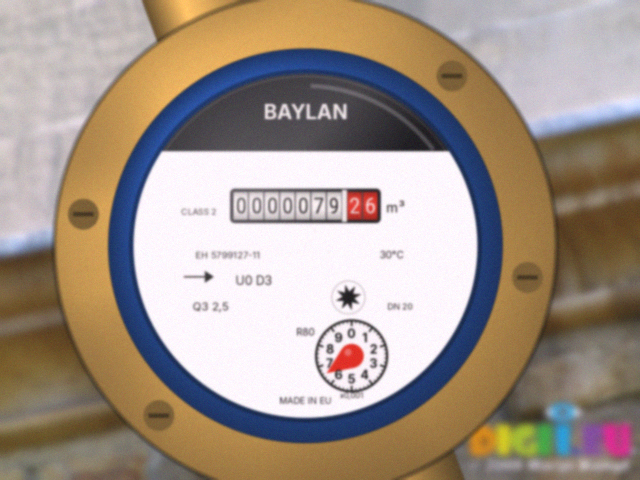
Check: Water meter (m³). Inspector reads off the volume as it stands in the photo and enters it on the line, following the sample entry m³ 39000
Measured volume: m³ 79.266
